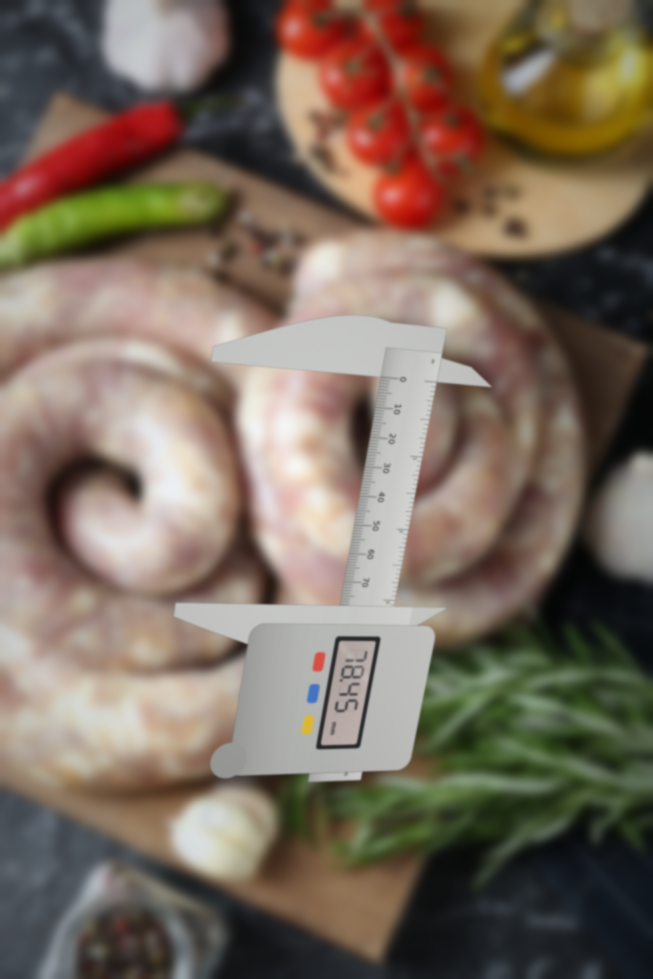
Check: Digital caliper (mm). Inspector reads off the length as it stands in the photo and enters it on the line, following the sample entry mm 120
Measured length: mm 78.45
